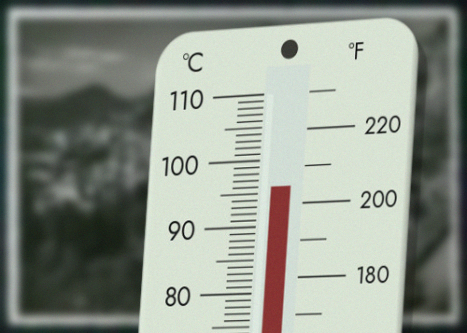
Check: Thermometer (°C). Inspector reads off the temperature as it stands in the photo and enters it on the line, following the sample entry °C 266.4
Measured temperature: °C 96
